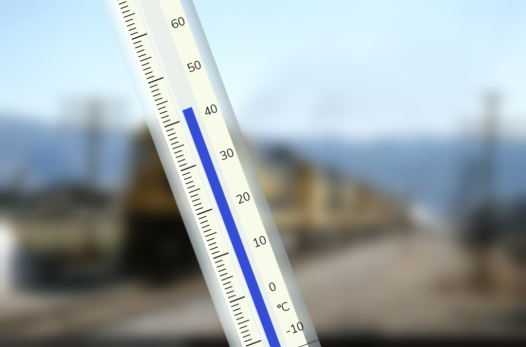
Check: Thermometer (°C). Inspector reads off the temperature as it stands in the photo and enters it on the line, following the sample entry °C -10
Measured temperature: °C 42
